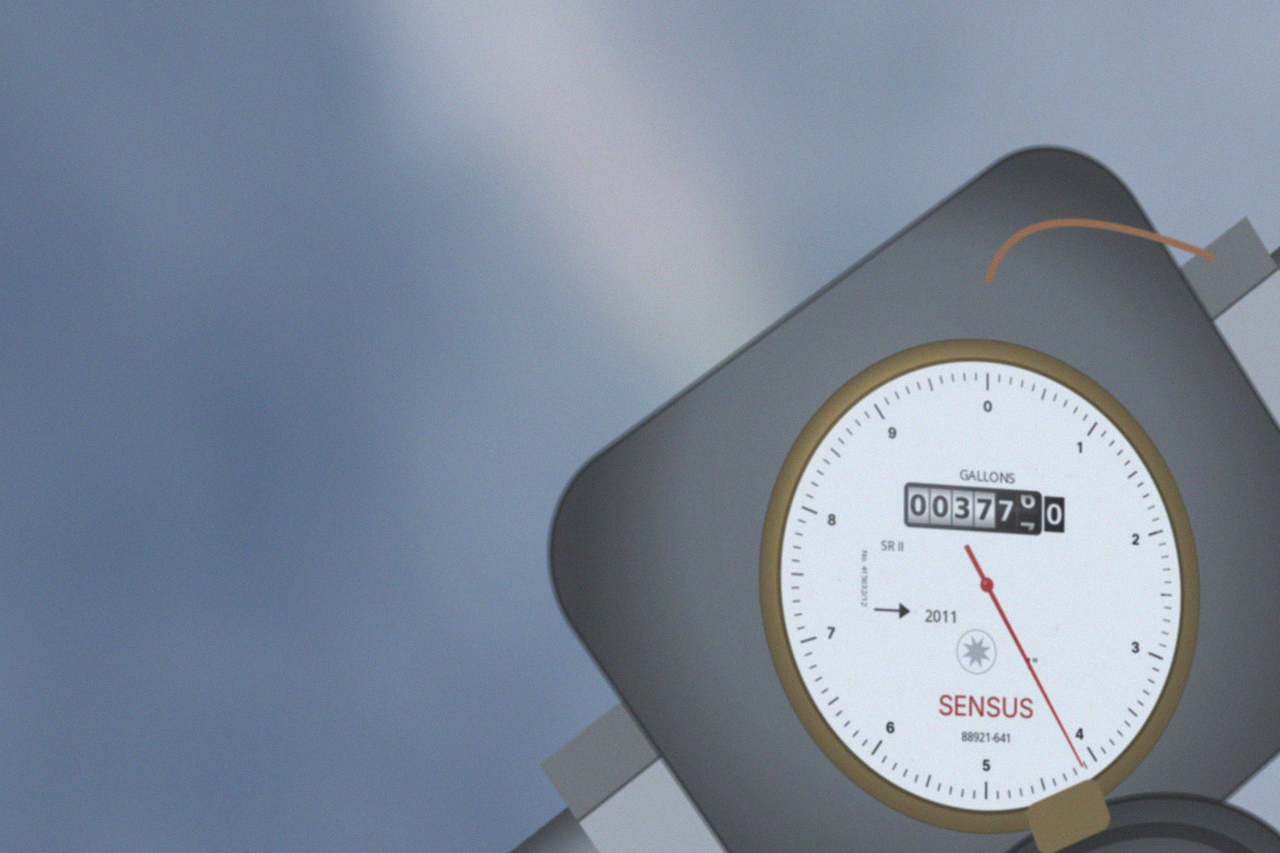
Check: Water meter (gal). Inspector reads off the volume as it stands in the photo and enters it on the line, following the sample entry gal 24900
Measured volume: gal 37764.1
